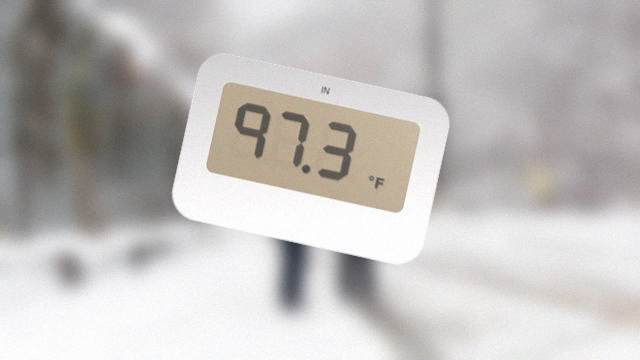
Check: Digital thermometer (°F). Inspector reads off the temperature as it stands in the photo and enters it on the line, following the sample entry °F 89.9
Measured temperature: °F 97.3
